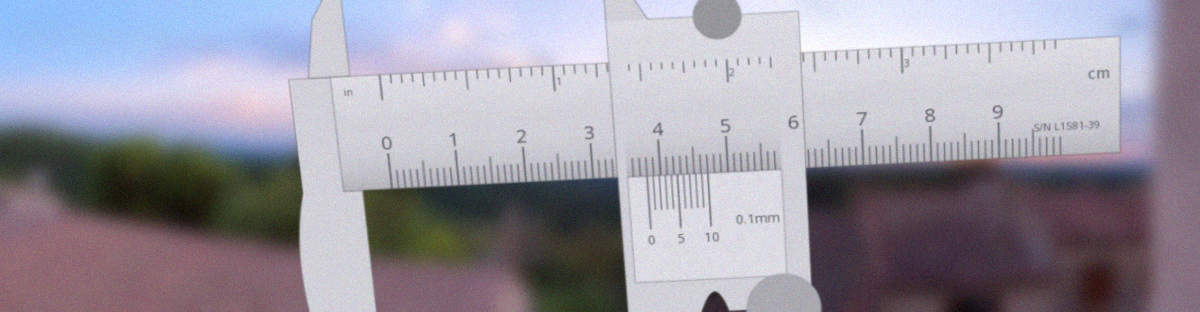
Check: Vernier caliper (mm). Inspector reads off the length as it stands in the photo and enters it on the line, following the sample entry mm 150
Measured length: mm 38.0
